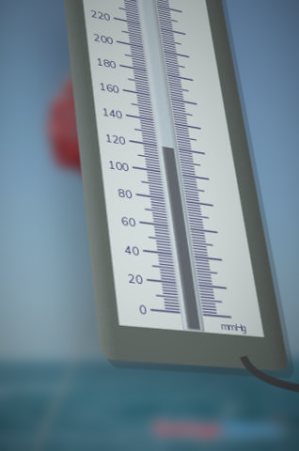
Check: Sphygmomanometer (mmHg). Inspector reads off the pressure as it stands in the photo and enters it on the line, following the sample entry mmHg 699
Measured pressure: mmHg 120
